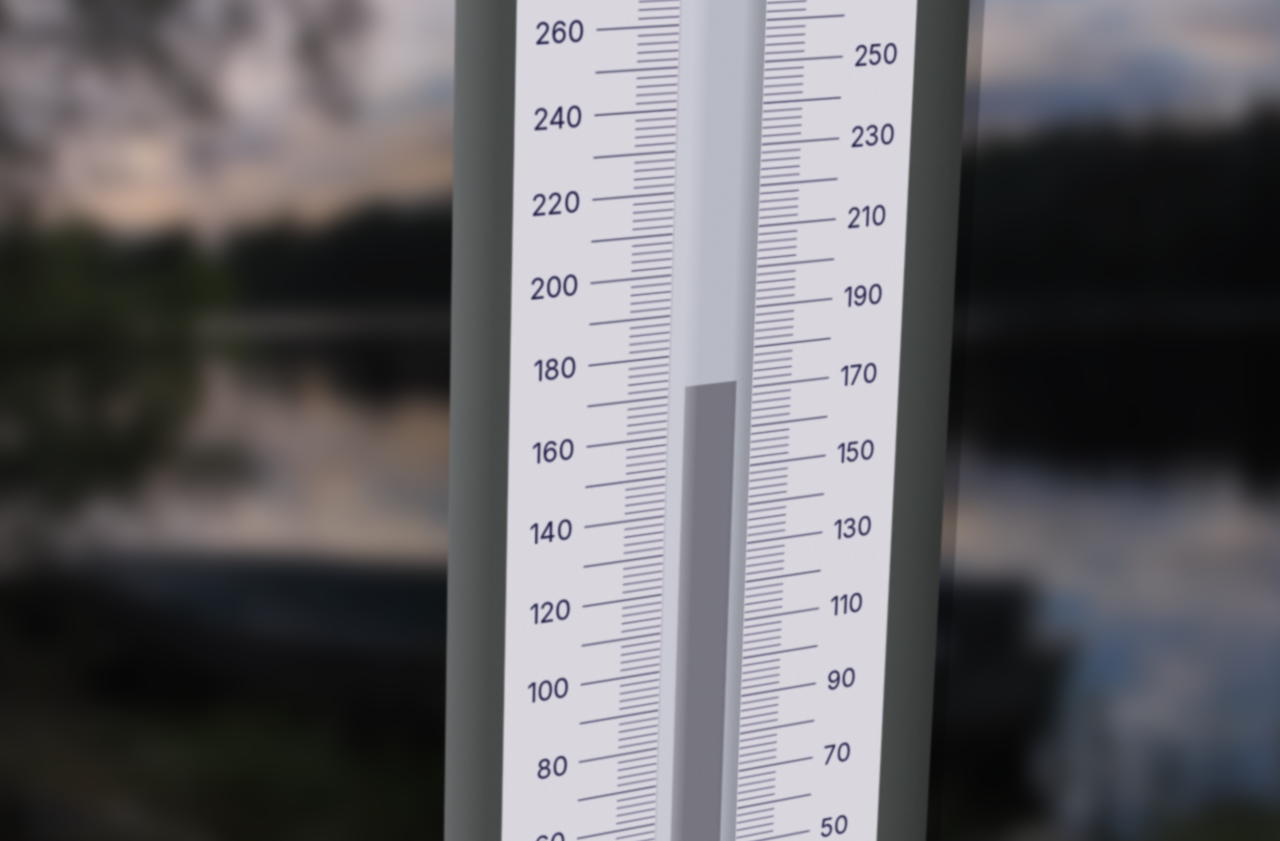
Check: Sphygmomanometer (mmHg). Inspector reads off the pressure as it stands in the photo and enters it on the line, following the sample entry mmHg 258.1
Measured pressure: mmHg 172
